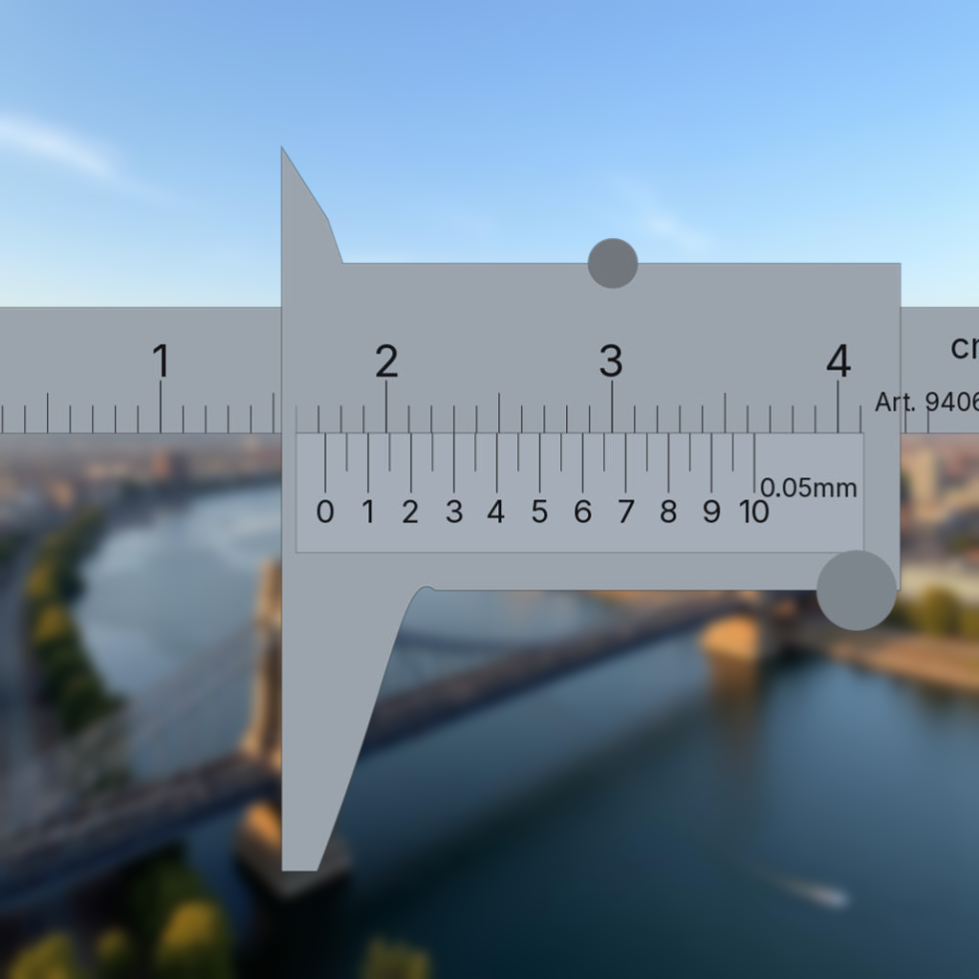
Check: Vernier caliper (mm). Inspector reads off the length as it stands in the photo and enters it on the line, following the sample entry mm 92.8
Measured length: mm 17.30
